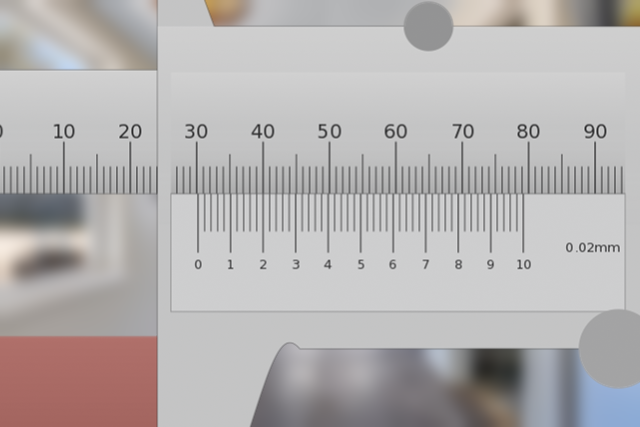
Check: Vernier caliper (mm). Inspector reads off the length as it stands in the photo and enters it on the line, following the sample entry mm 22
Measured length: mm 30.2
